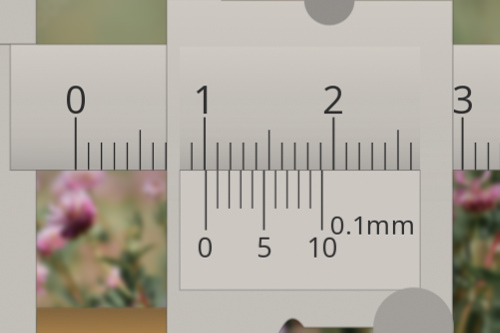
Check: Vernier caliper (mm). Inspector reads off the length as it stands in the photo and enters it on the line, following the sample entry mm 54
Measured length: mm 10.1
